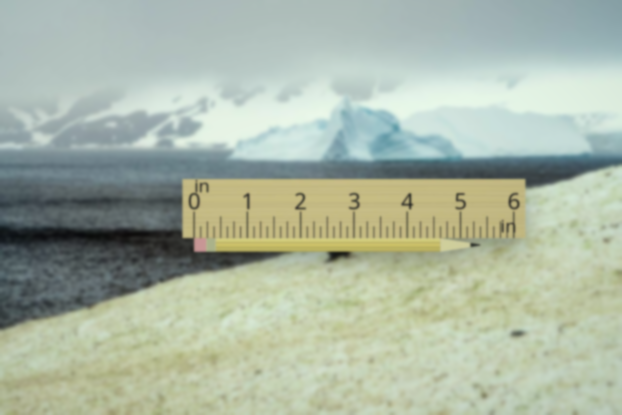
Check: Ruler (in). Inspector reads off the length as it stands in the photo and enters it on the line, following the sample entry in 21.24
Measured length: in 5.375
